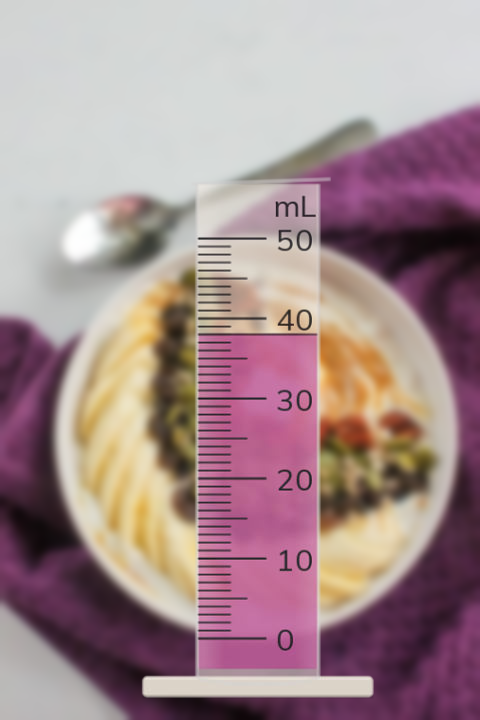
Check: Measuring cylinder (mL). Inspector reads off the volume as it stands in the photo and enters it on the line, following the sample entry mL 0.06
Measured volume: mL 38
